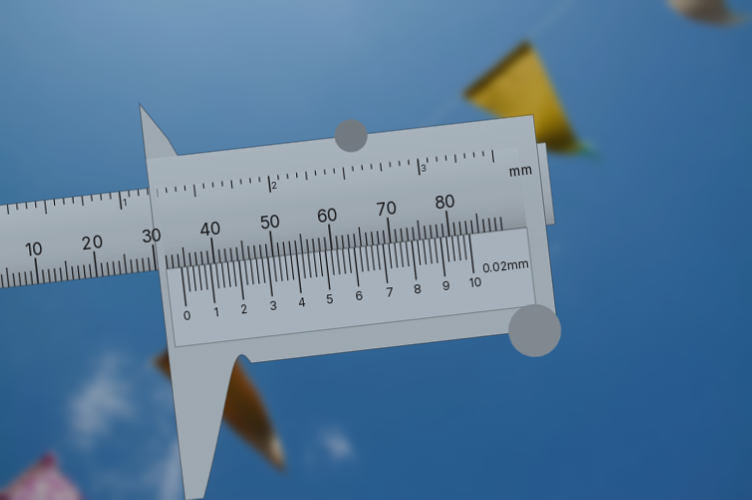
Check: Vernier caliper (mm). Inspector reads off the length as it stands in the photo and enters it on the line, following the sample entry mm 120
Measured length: mm 34.4
